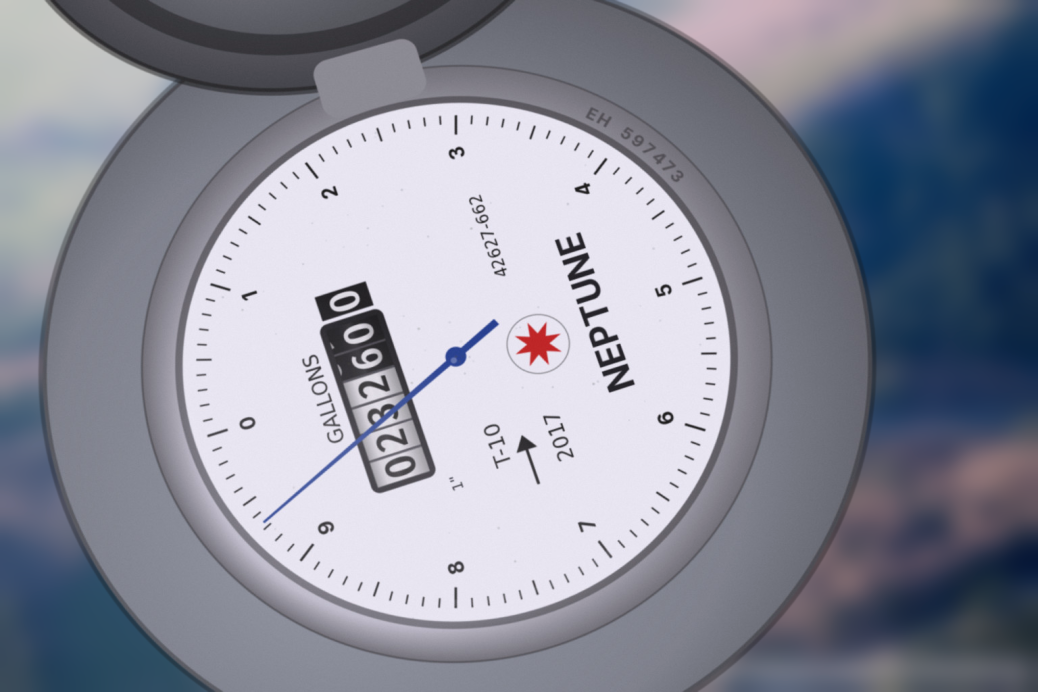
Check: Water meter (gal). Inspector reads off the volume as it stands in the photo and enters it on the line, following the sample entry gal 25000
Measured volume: gal 232599.3
